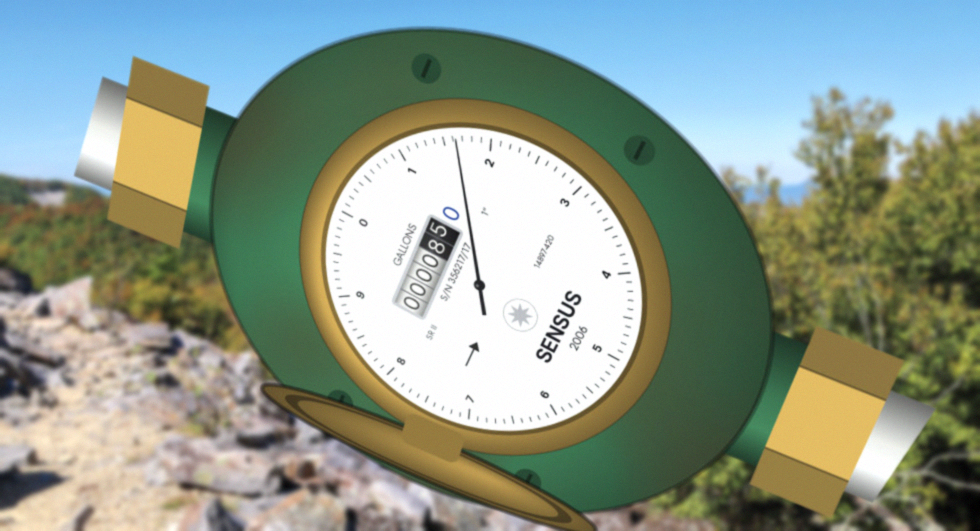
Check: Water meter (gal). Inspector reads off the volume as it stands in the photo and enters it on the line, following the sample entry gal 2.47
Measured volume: gal 851.6
